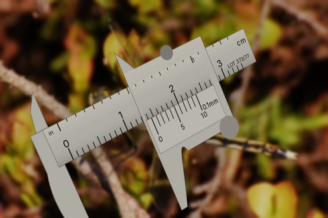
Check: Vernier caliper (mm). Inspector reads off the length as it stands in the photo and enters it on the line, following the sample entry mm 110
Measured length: mm 14.6
